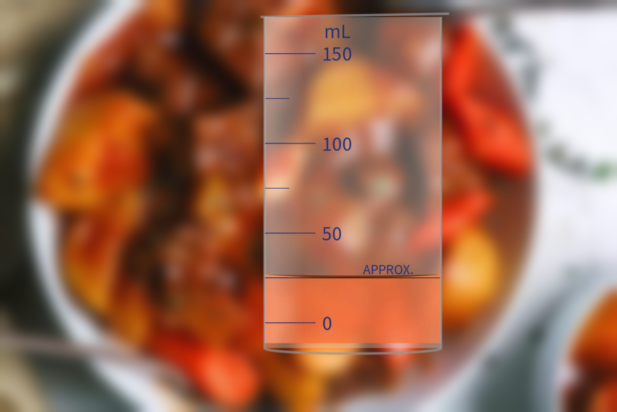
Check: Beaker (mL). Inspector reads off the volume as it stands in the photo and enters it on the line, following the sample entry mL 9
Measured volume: mL 25
